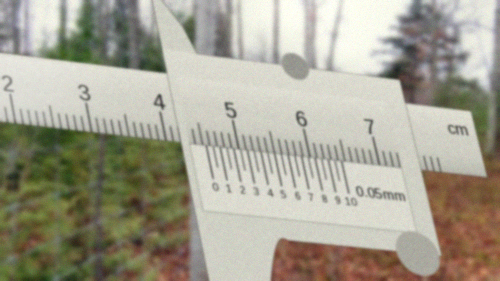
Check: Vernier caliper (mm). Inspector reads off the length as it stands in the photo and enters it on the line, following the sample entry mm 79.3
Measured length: mm 45.5
